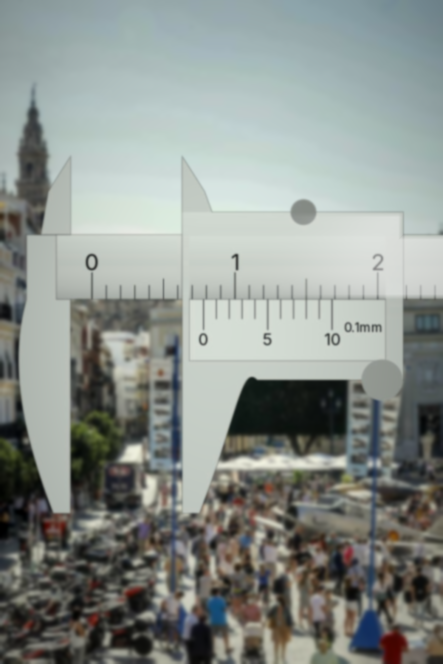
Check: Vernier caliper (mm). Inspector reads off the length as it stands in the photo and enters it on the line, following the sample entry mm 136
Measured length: mm 7.8
